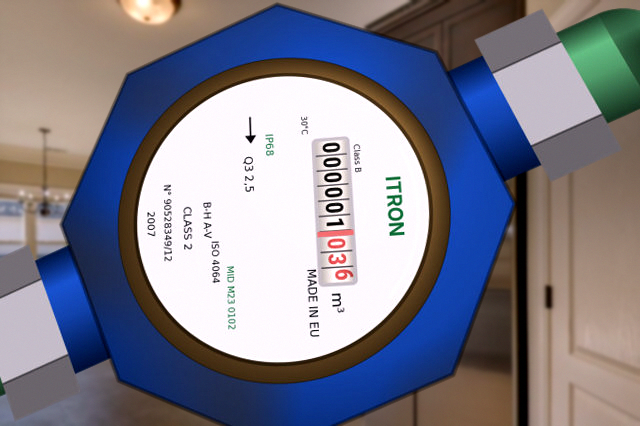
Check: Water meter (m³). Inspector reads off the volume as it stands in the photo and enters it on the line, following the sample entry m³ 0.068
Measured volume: m³ 1.036
